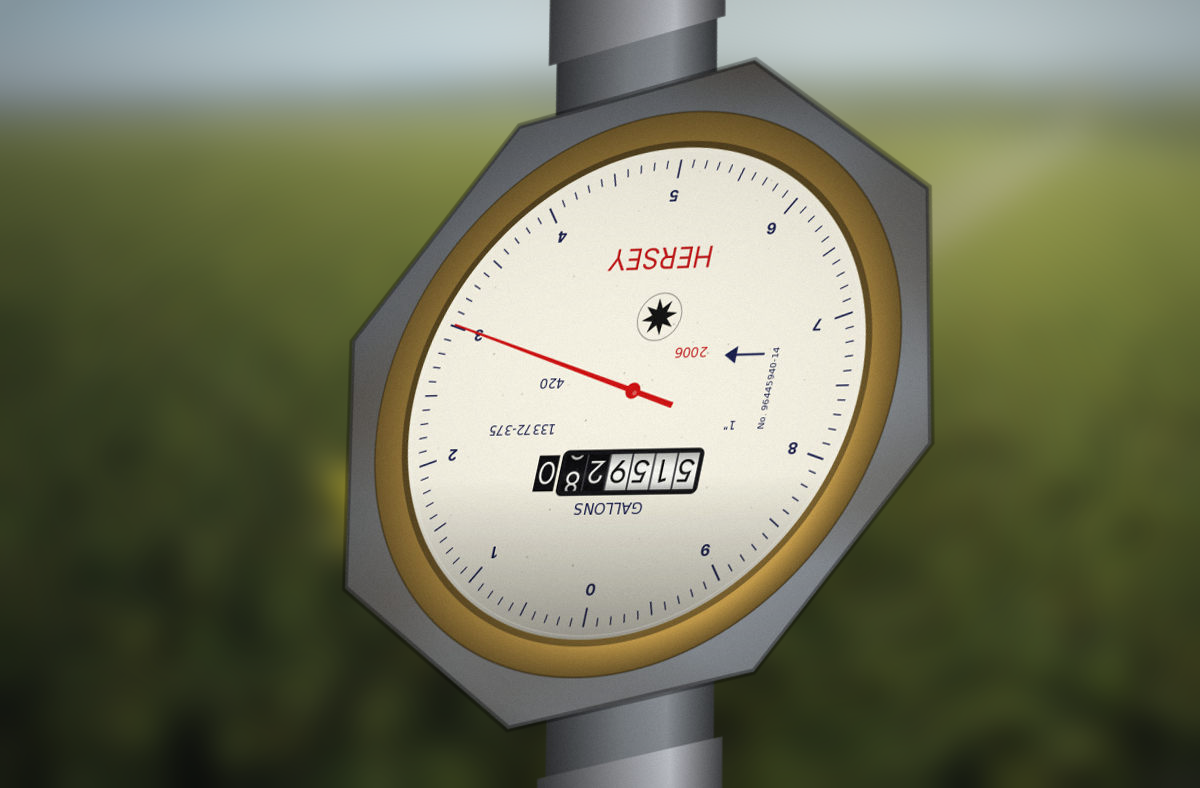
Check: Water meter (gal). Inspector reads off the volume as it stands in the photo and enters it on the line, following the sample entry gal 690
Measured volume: gal 5159283.0
